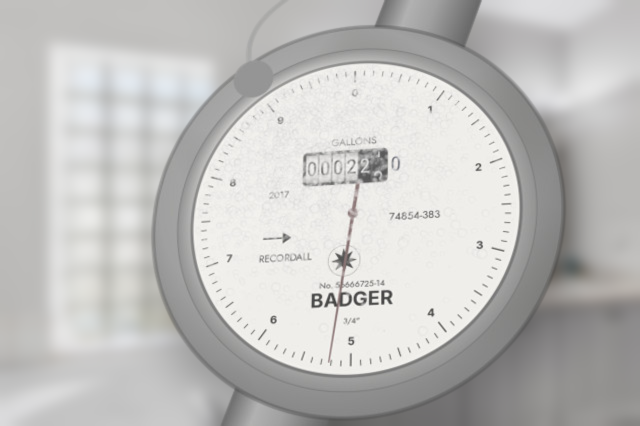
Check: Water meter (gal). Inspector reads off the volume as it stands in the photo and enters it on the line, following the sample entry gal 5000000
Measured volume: gal 2215.2
